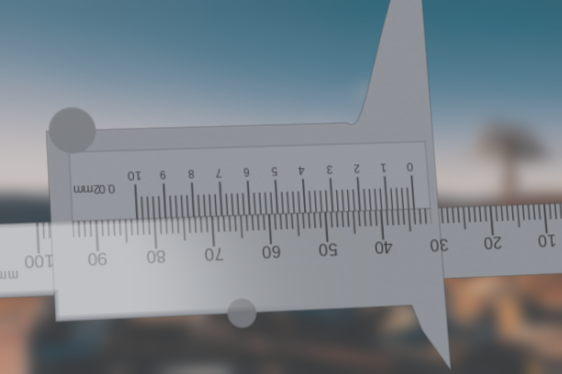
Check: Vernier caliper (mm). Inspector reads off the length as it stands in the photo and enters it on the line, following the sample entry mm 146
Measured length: mm 34.0
